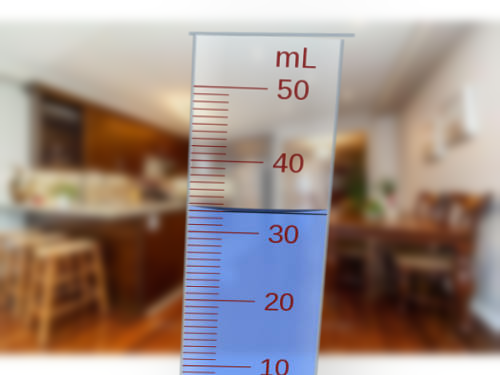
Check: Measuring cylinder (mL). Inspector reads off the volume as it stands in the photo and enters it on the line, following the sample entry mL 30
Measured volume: mL 33
